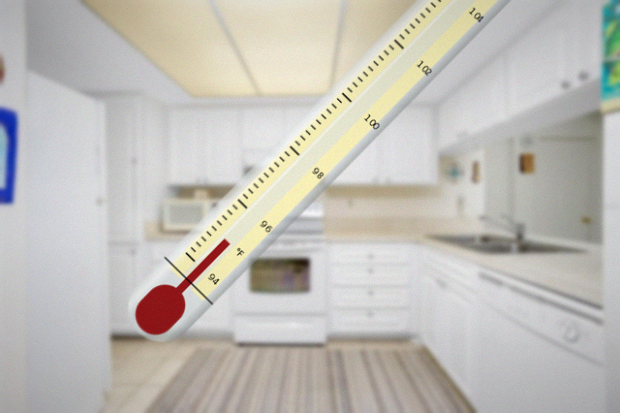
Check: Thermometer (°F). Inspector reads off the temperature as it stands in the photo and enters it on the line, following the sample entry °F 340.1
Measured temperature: °F 95
